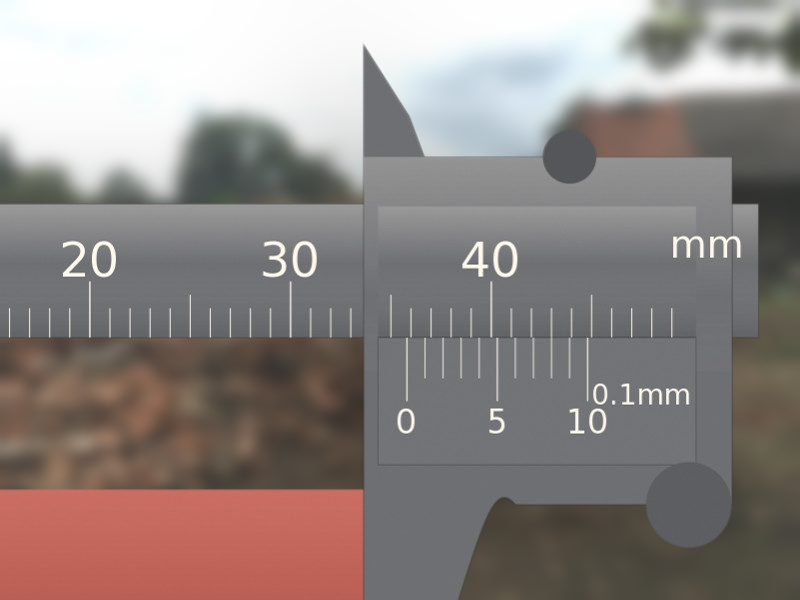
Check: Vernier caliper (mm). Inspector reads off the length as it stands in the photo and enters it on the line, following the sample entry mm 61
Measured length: mm 35.8
